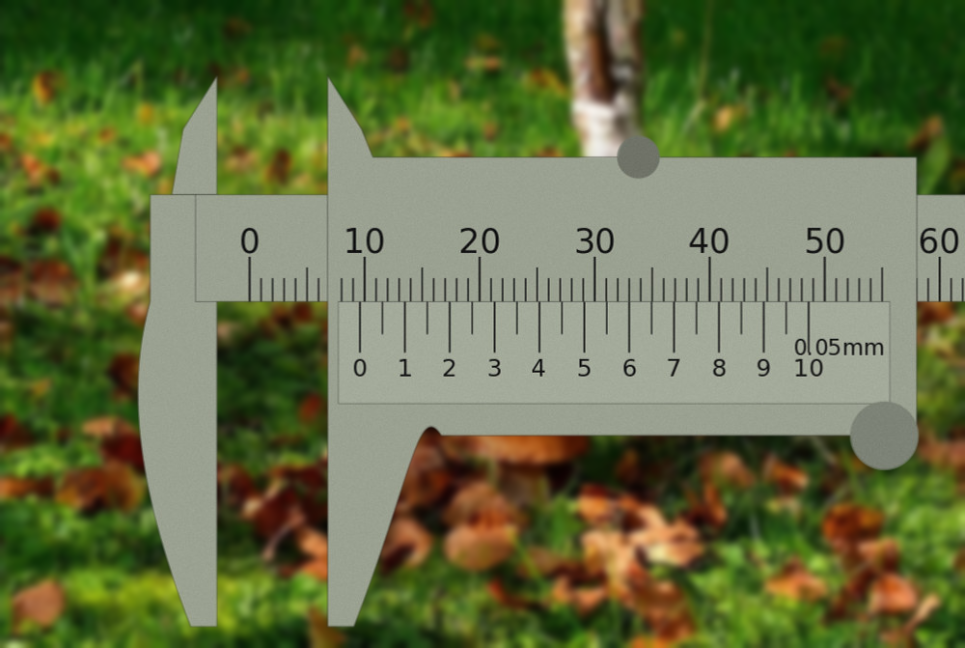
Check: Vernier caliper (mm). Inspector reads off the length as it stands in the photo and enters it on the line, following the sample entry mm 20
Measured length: mm 9.6
